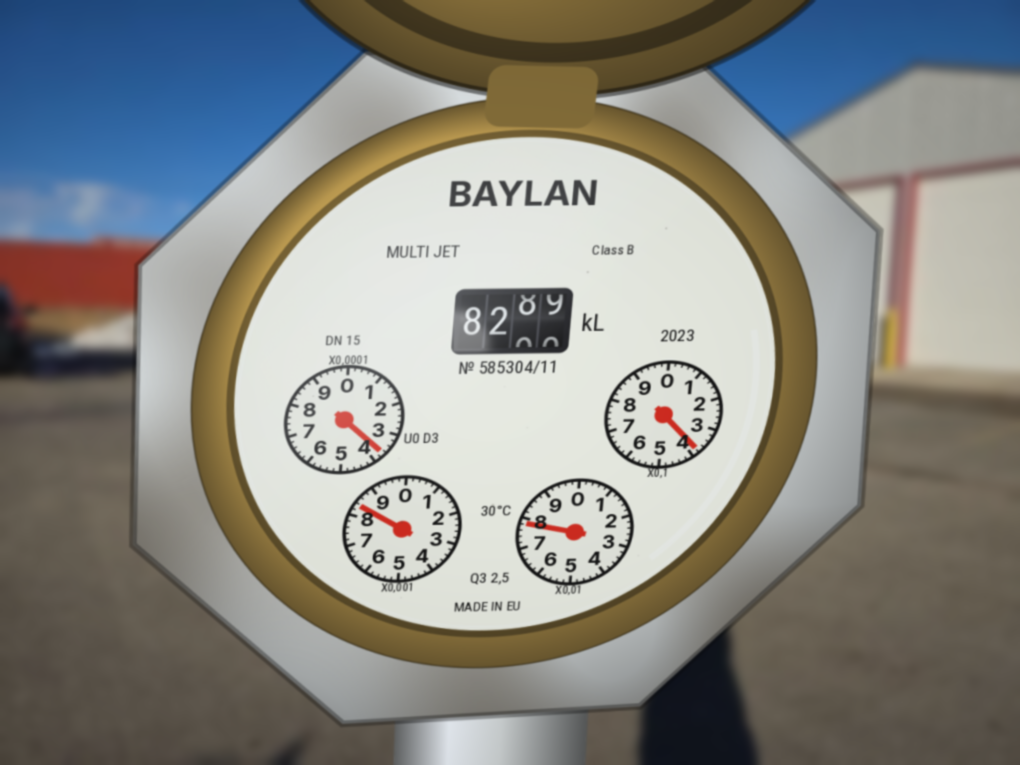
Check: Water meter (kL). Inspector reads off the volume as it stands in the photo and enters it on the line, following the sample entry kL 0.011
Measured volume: kL 8289.3783
